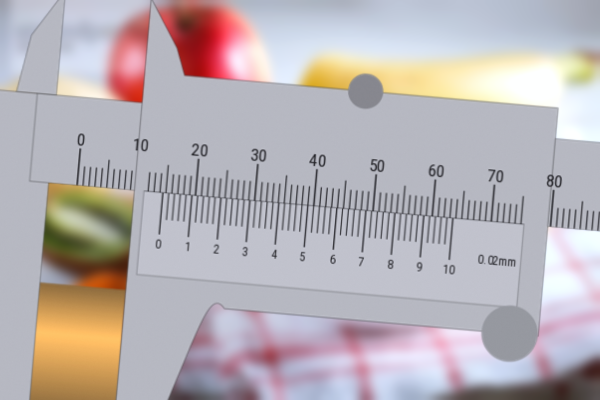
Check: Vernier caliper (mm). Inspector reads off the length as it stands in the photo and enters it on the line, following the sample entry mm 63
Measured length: mm 14.5
